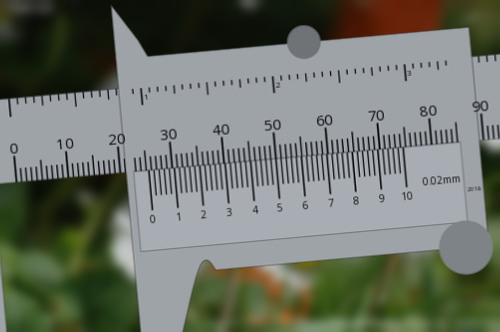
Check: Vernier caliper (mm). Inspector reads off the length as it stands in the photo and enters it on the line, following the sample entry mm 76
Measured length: mm 25.5
